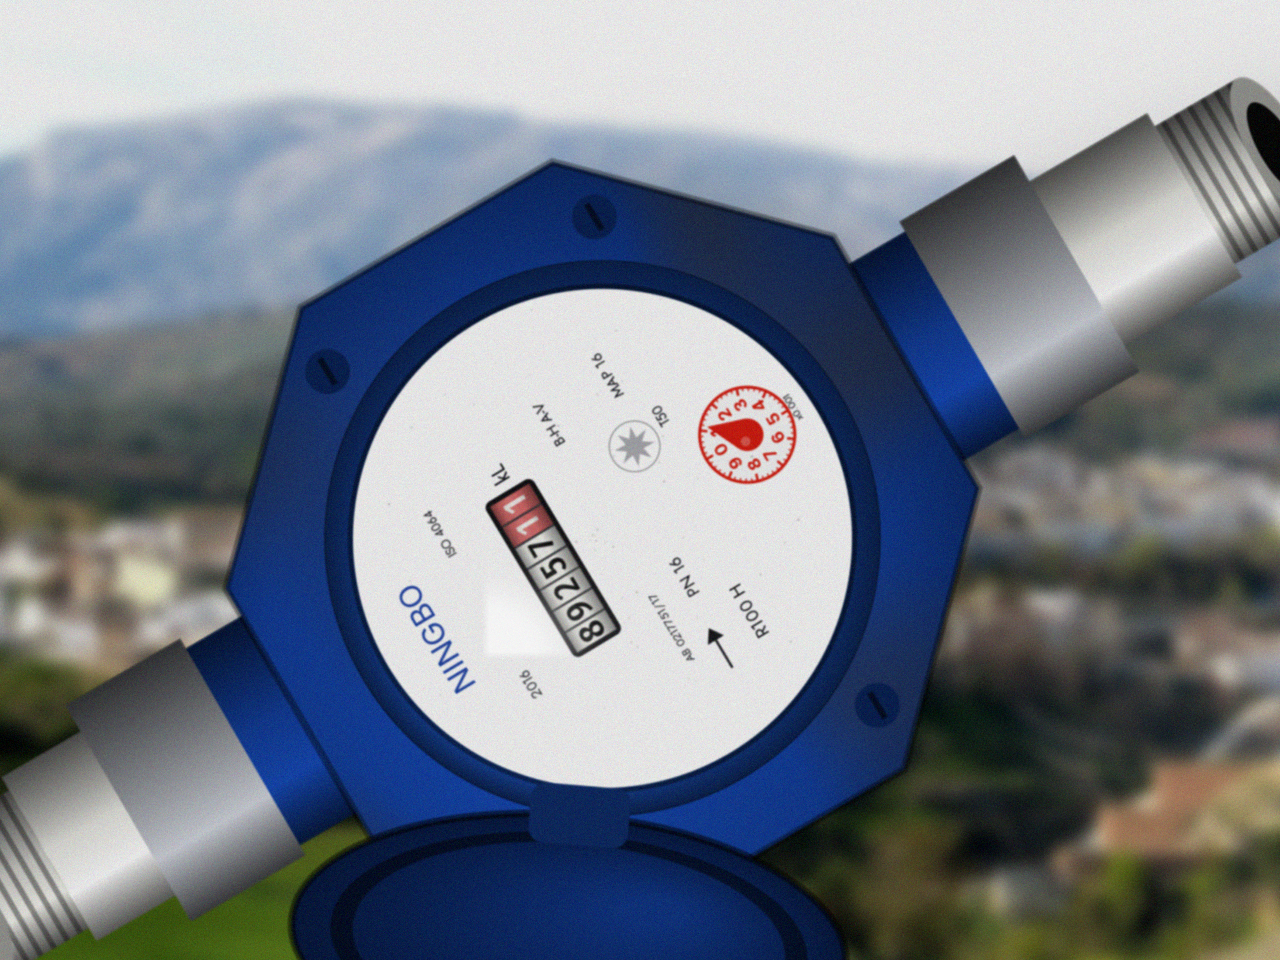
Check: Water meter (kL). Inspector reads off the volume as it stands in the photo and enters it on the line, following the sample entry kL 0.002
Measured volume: kL 89257.111
